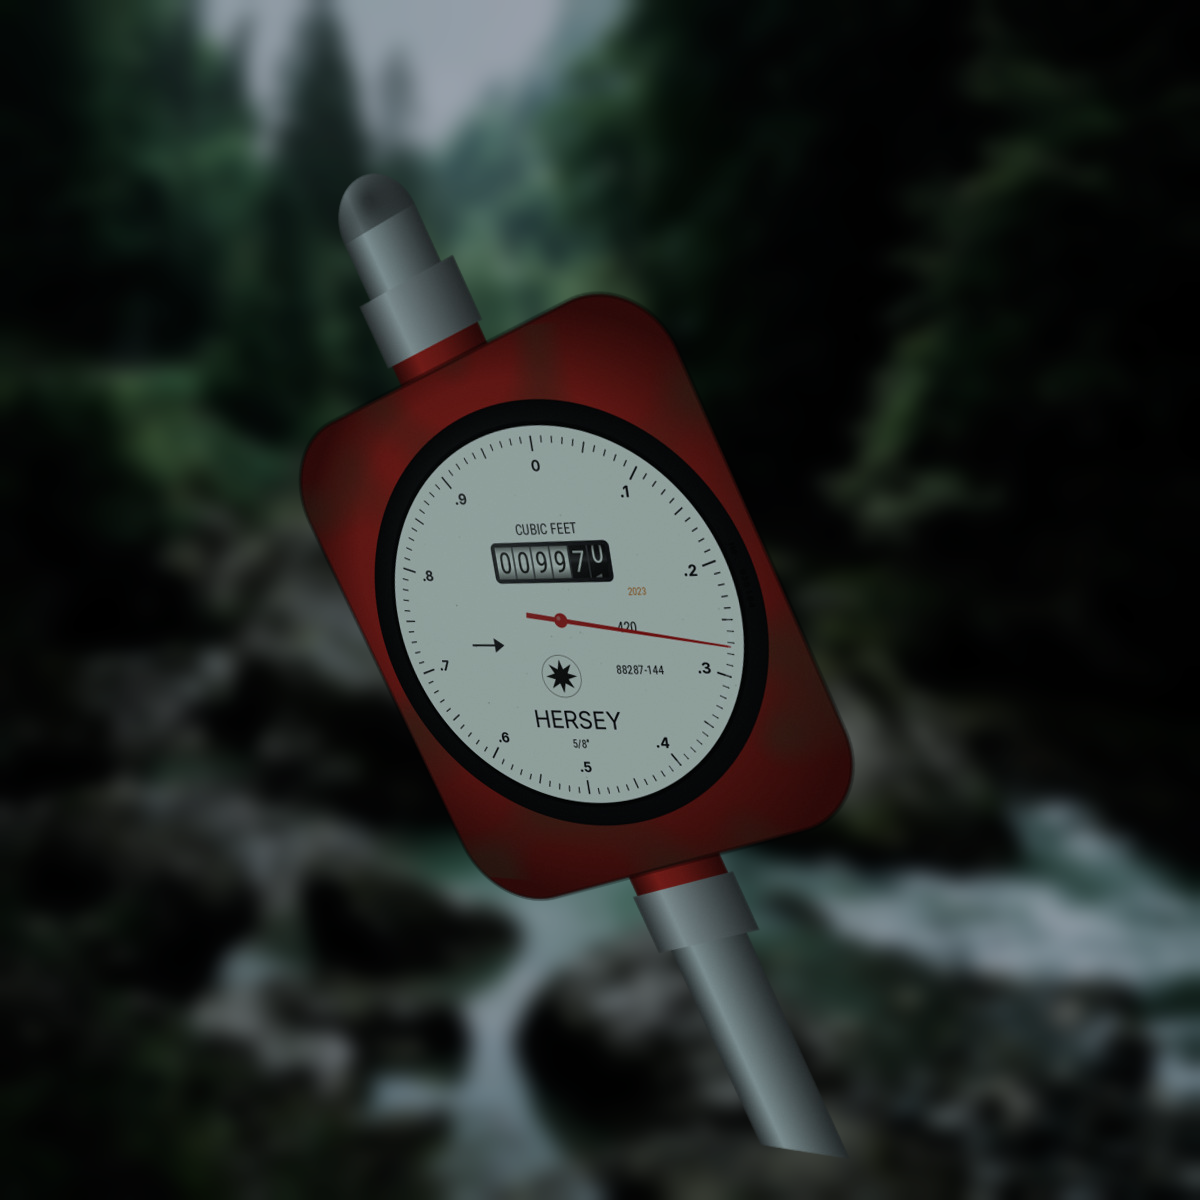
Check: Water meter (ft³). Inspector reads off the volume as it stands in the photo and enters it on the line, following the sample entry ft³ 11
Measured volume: ft³ 9970.27
